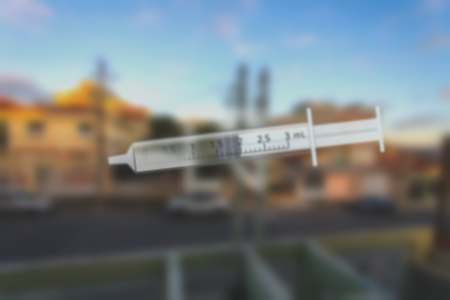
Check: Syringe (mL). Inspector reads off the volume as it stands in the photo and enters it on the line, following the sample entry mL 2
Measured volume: mL 1.5
